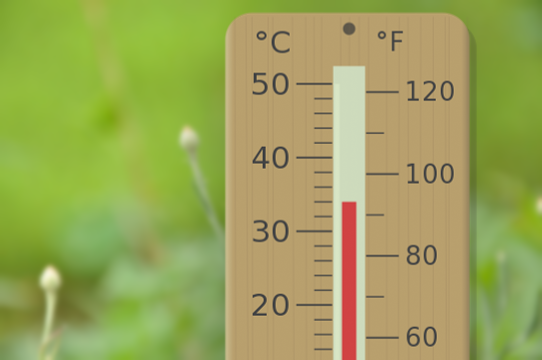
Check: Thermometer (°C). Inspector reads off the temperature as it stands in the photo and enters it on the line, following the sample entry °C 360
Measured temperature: °C 34
